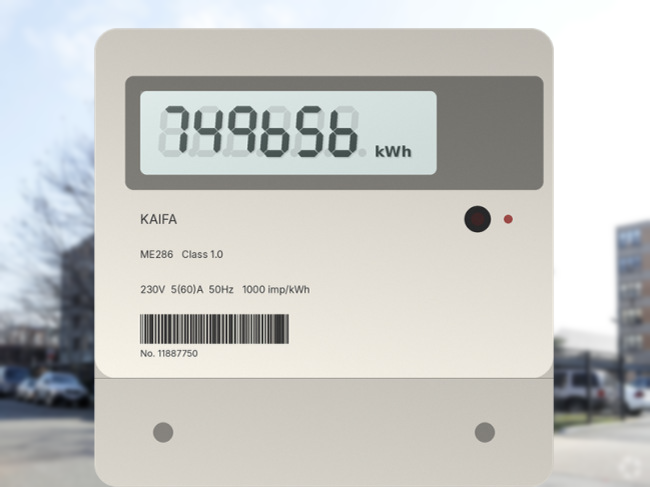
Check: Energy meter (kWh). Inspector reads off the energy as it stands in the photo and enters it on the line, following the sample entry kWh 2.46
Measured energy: kWh 749656
